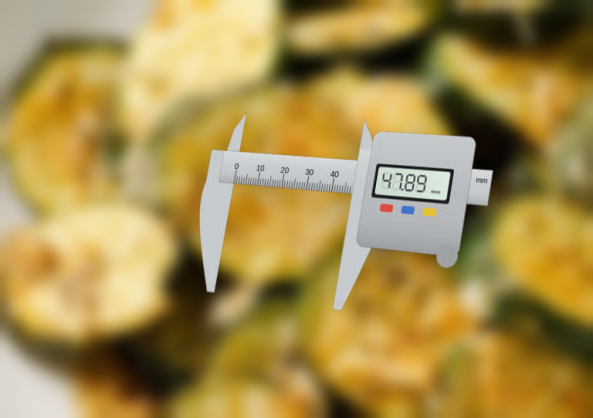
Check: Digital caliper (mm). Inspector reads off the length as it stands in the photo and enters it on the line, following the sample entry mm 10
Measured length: mm 47.89
